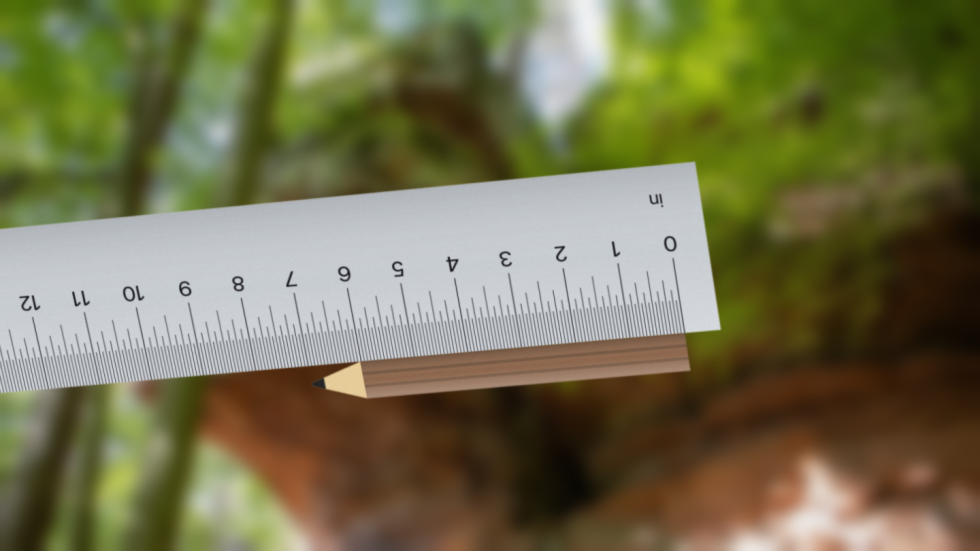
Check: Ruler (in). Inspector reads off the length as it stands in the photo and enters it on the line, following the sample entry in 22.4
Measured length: in 7
